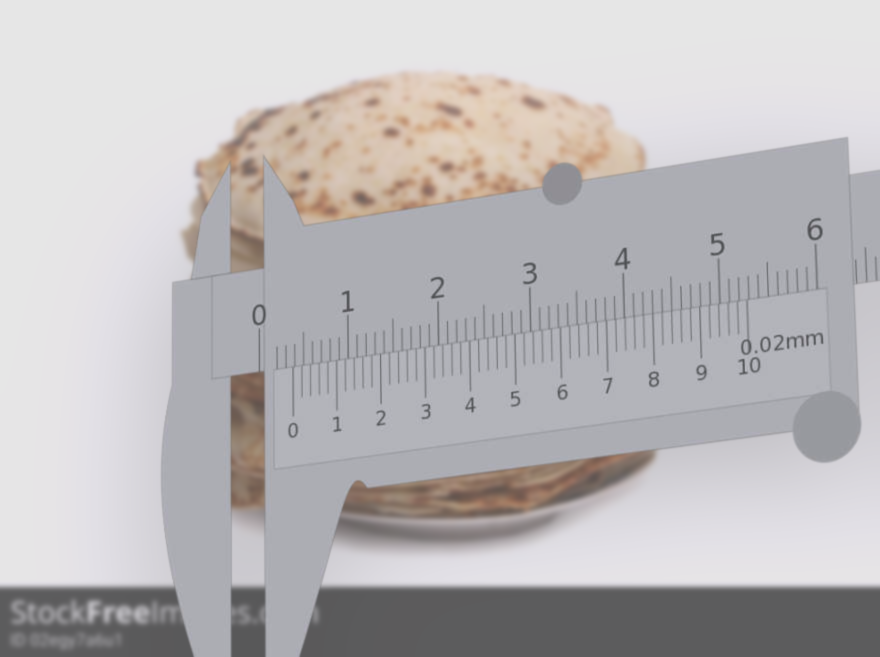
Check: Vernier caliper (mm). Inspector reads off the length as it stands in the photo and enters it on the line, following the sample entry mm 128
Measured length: mm 3.8
